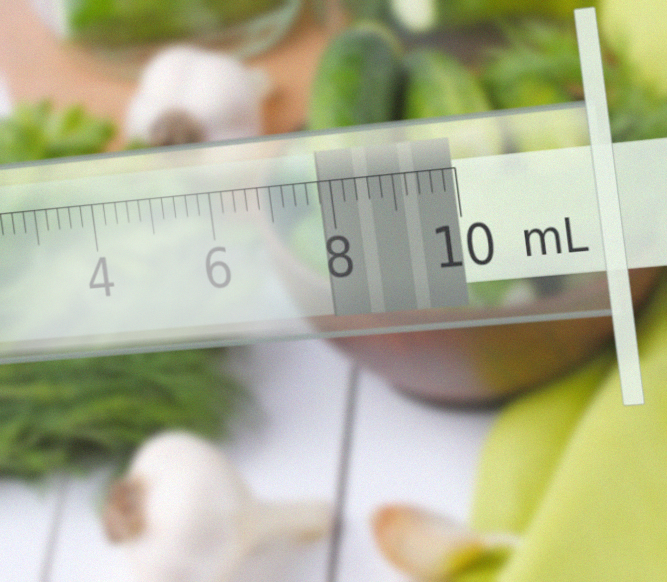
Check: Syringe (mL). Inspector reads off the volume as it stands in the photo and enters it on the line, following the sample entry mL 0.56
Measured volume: mL 7.8
